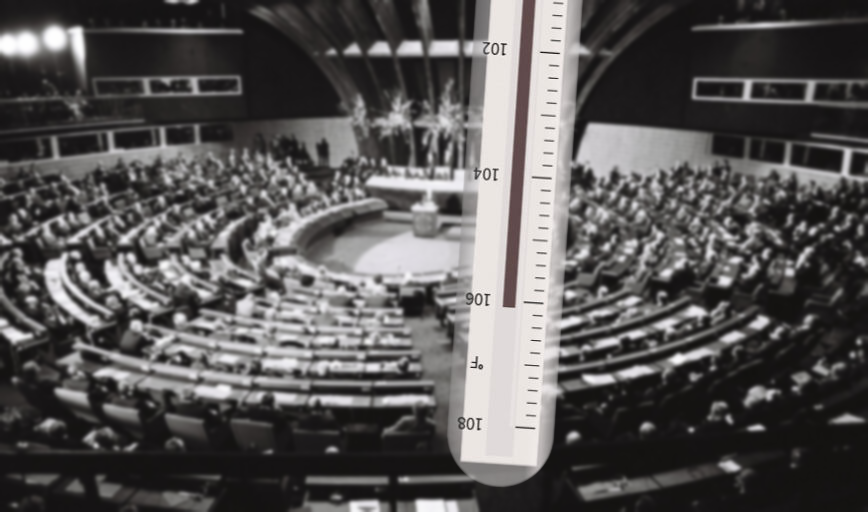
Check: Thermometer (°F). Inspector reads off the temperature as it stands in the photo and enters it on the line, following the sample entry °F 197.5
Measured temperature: °F 106.1
